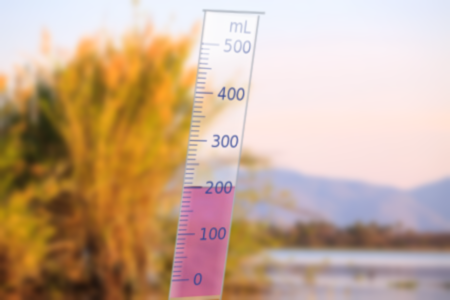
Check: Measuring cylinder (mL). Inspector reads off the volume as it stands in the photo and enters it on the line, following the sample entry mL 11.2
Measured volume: mL 200
